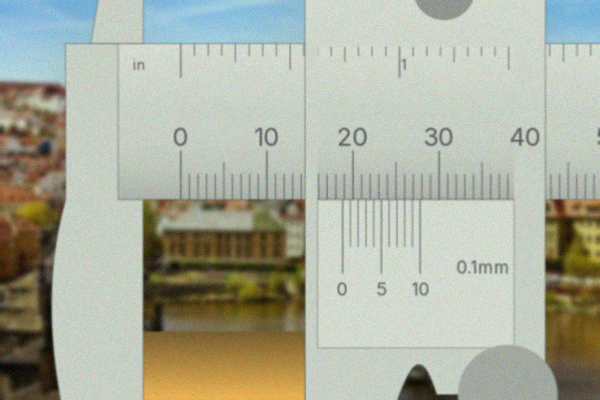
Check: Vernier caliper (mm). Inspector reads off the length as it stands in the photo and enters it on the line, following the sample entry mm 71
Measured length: mm 18.8
